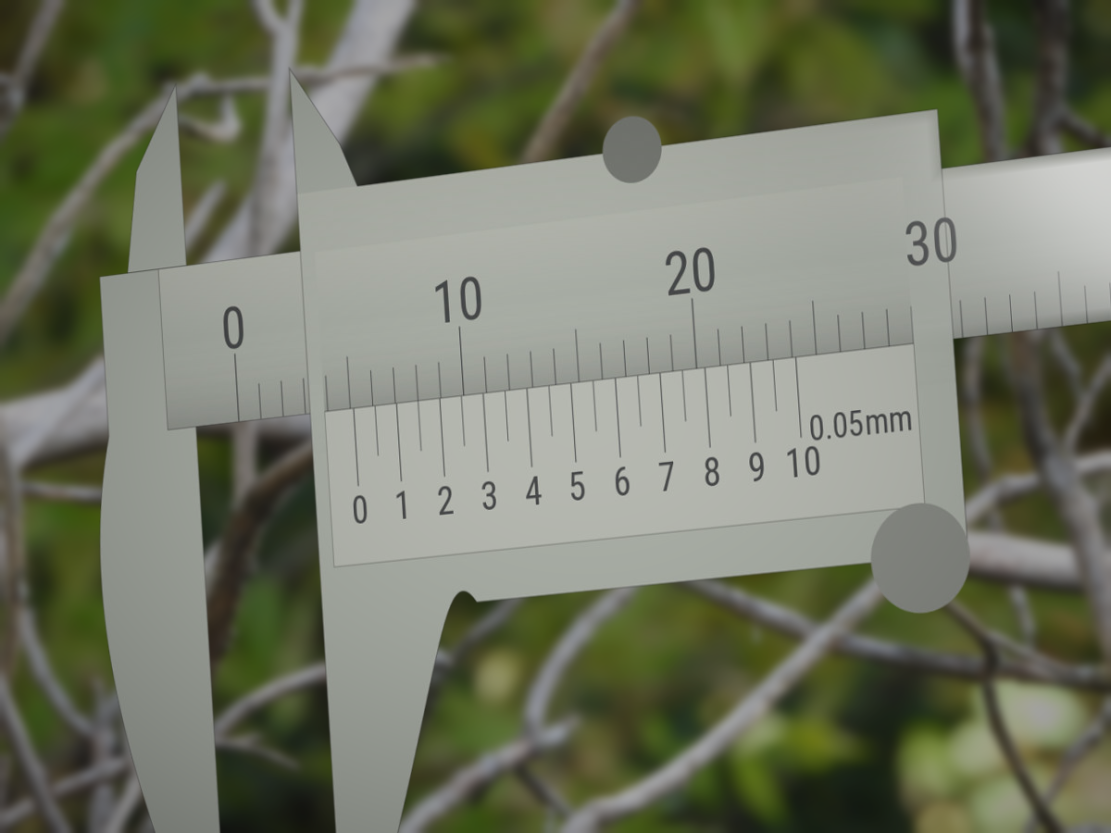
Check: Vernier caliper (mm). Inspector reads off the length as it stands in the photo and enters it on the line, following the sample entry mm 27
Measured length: mm 5.15
